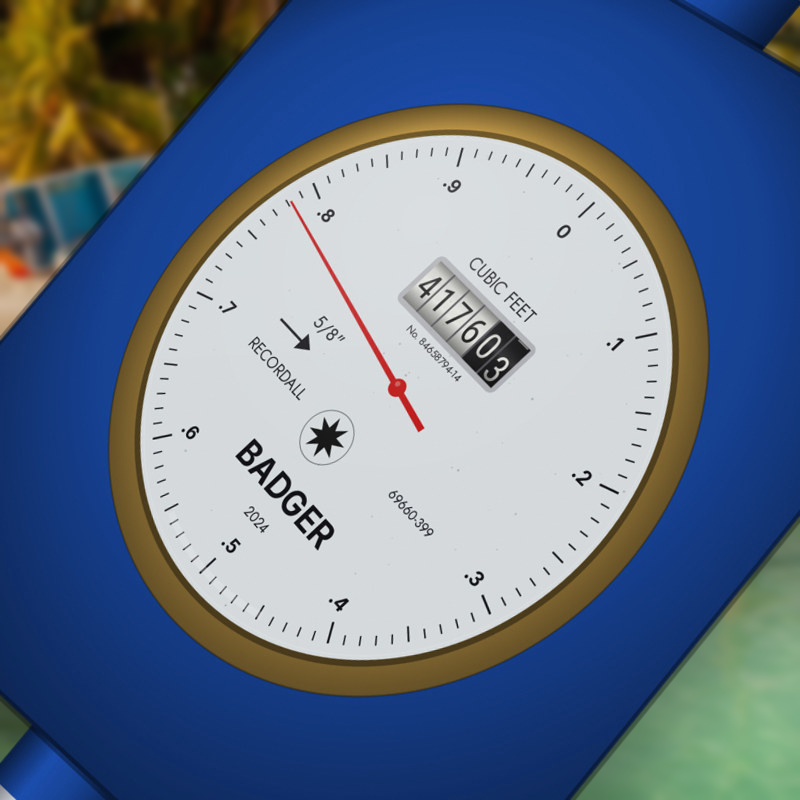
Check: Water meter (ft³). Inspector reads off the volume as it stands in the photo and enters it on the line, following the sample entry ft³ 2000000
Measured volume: ft³ 417602.78
